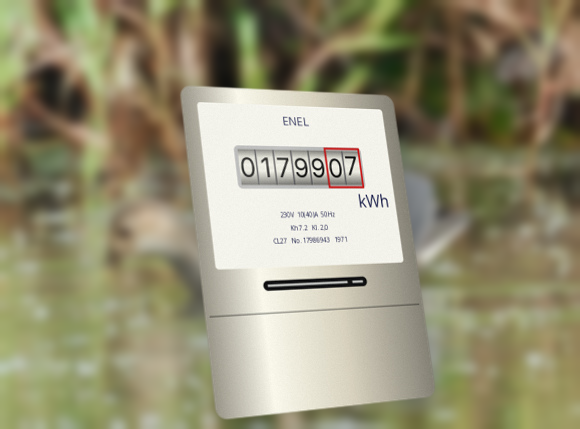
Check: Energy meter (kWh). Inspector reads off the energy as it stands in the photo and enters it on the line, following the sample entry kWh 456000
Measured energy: kWh 1799.07
